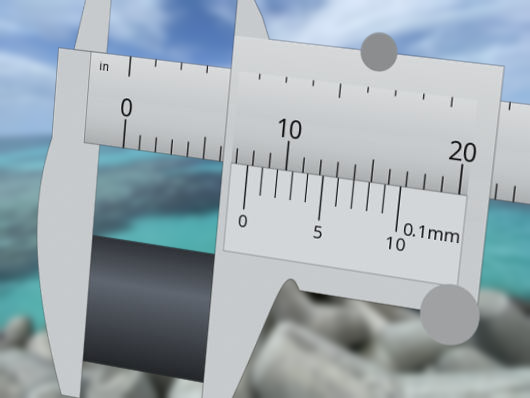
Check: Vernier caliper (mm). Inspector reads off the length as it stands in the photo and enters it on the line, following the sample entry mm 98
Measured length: mm 7.7
